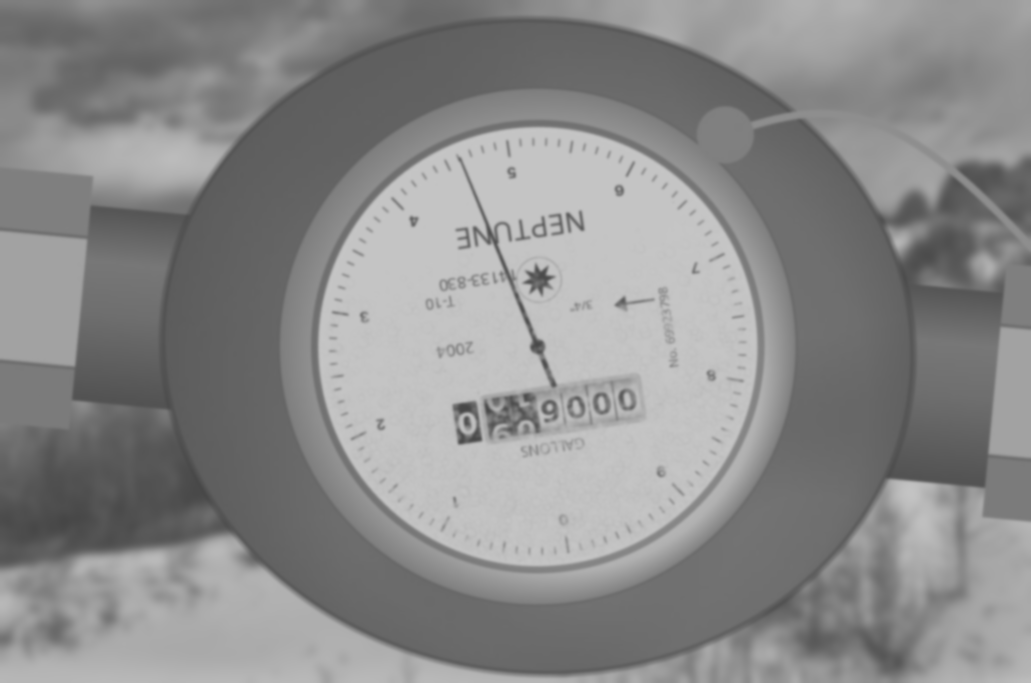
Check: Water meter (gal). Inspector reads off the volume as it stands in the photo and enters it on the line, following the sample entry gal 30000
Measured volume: gal 6094.6
